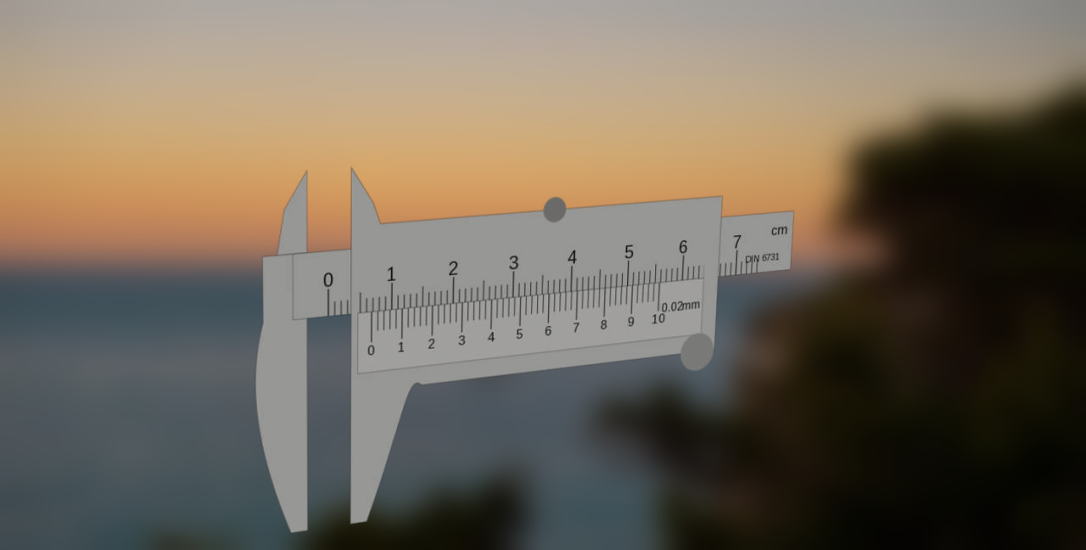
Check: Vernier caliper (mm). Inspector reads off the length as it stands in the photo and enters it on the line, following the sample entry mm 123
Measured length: mm 6.8
